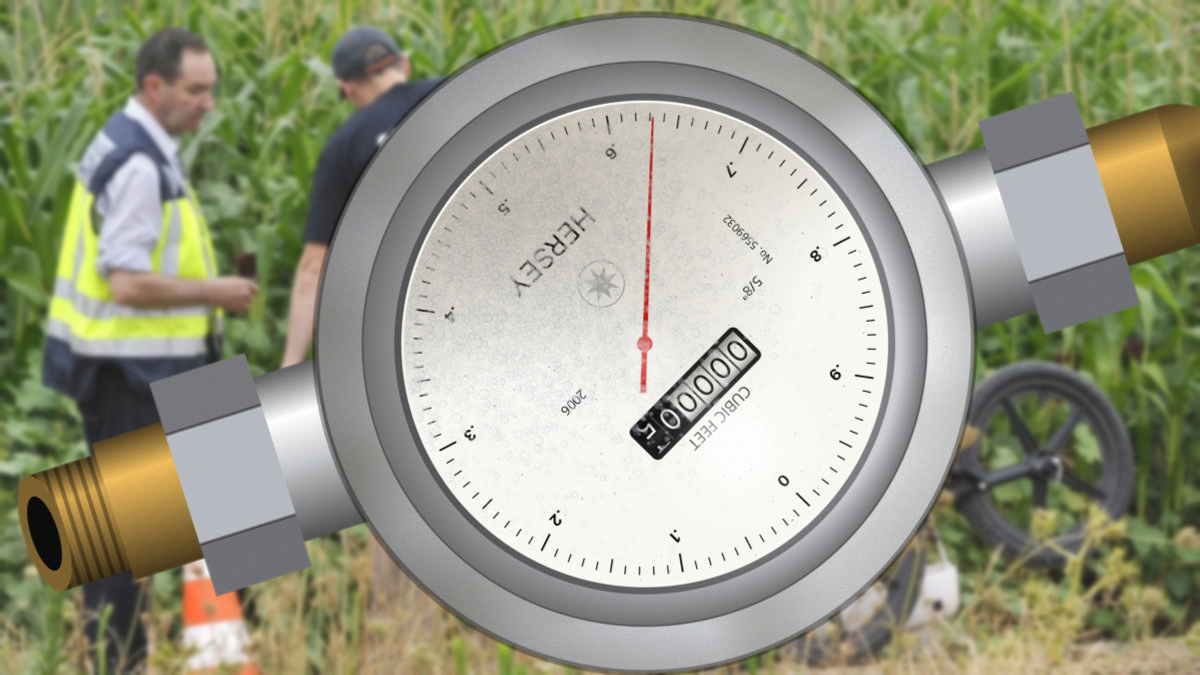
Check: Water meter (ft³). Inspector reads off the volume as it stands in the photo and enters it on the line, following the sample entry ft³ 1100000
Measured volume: ft³ 4.63
